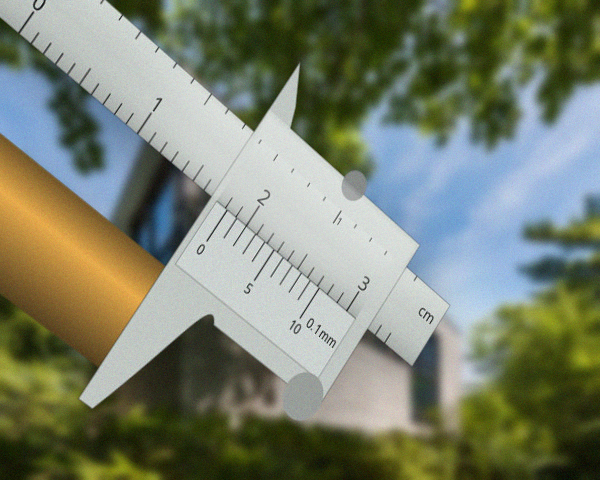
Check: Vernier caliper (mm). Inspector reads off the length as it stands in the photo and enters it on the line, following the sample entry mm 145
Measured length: mm 18.2
